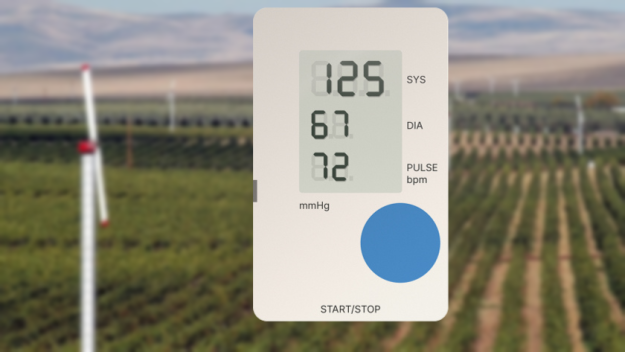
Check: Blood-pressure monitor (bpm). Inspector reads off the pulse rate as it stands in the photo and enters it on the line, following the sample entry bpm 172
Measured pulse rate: bpm 72
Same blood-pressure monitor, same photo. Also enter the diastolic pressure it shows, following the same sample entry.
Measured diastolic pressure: mmHg 67
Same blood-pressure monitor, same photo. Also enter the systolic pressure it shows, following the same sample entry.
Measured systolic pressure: mmHg 125
